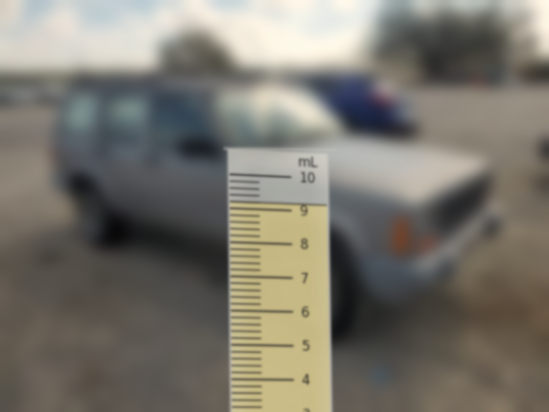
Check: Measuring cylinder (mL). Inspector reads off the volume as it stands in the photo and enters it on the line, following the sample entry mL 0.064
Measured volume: mL 9.2
